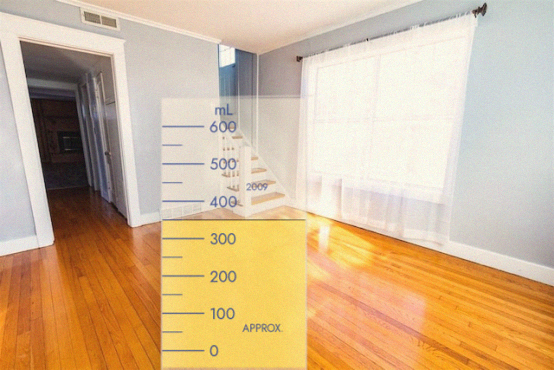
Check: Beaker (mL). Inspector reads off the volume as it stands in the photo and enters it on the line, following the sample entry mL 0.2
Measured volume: mL 350
